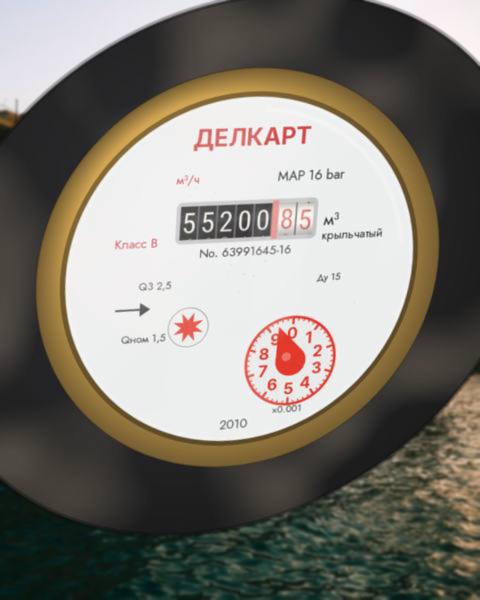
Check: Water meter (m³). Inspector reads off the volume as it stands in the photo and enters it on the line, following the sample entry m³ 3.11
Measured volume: m³ 55200.849
